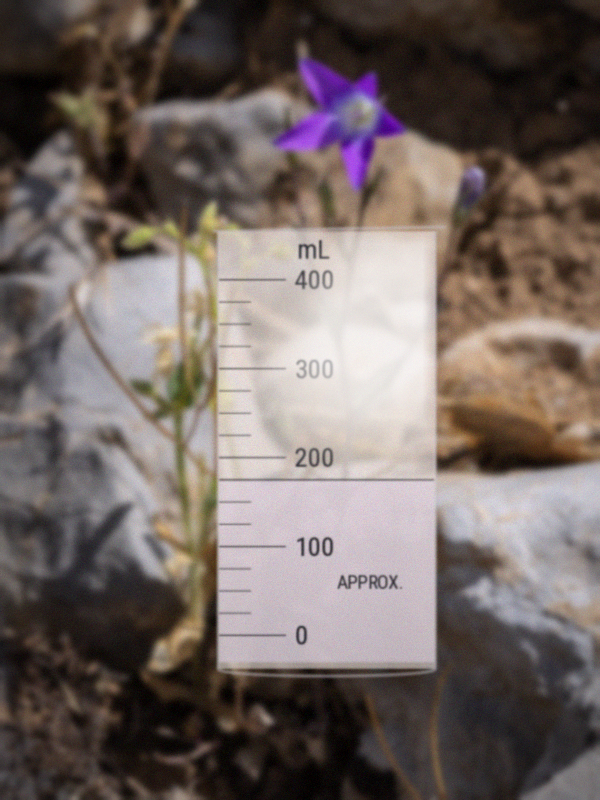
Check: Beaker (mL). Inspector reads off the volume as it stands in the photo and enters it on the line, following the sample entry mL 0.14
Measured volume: mL 175
